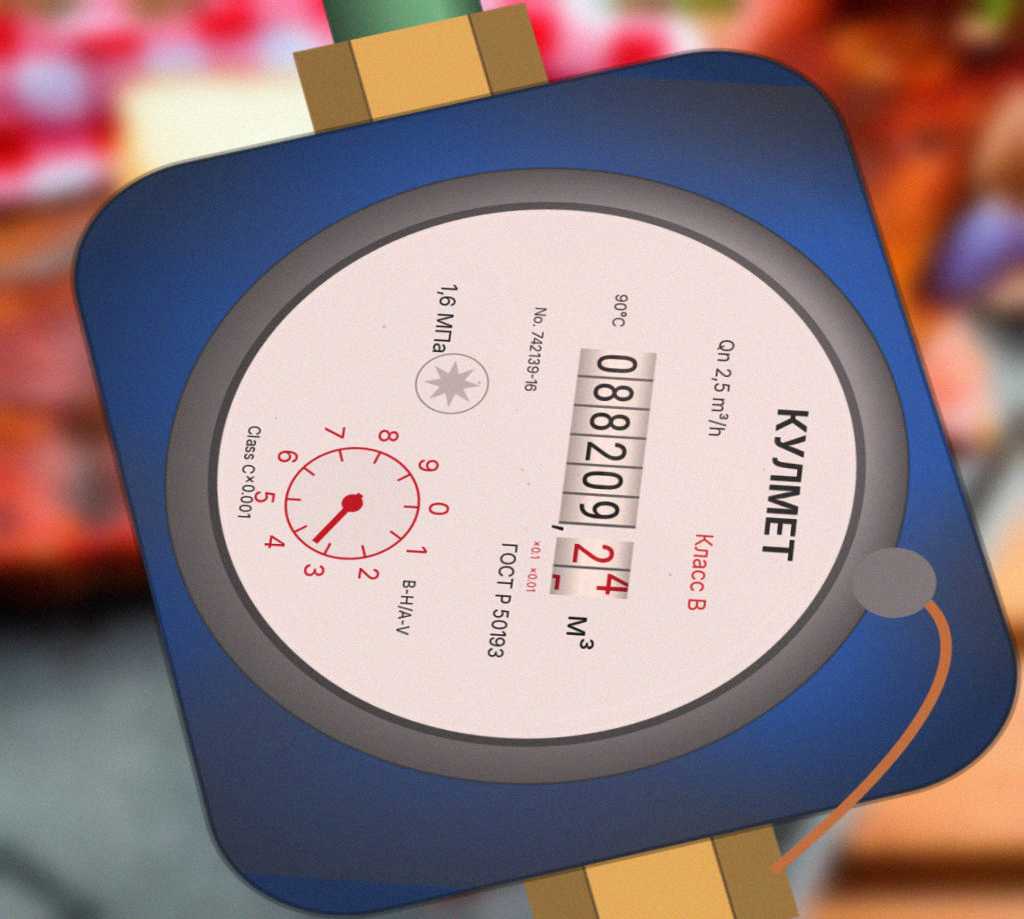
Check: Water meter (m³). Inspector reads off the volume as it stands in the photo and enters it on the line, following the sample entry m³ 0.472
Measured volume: m³ 88209.243
